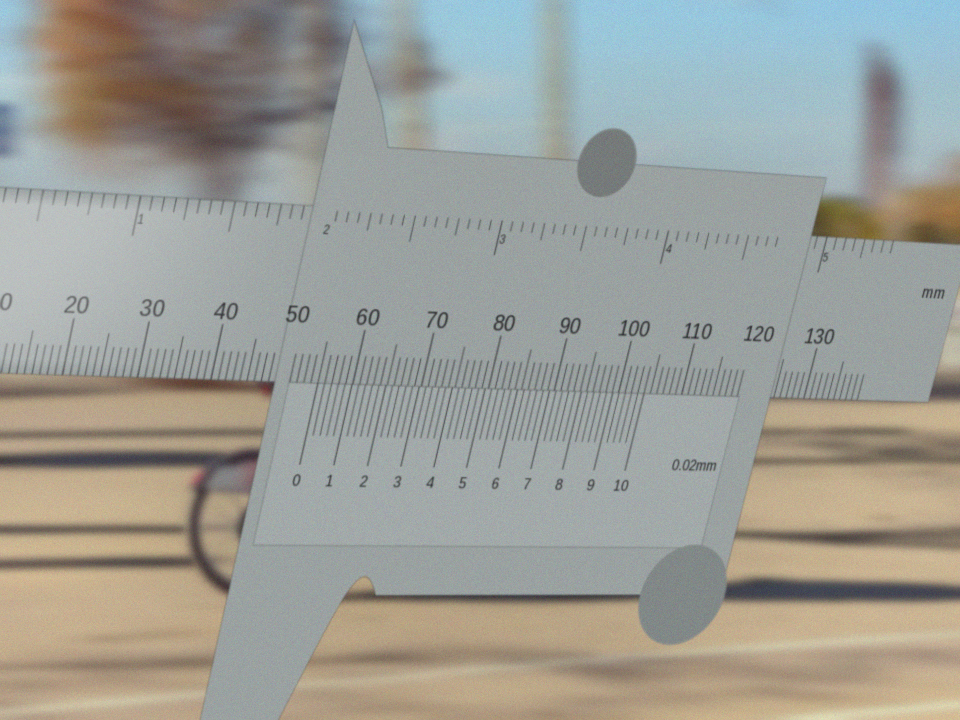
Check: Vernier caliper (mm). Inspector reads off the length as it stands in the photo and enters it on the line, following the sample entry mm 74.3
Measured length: mm 55.0
